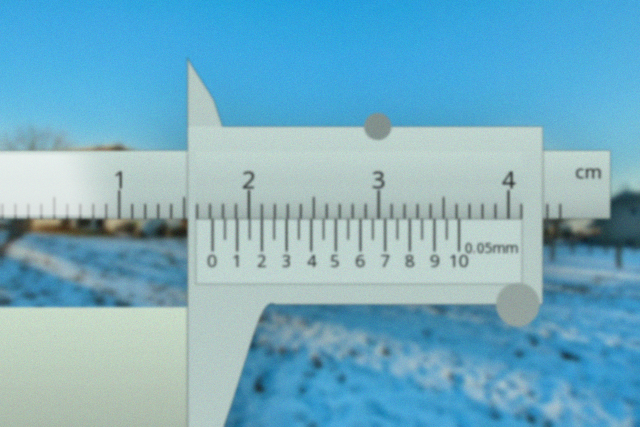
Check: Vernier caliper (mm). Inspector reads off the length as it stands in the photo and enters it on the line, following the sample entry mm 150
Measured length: mm 17.2
